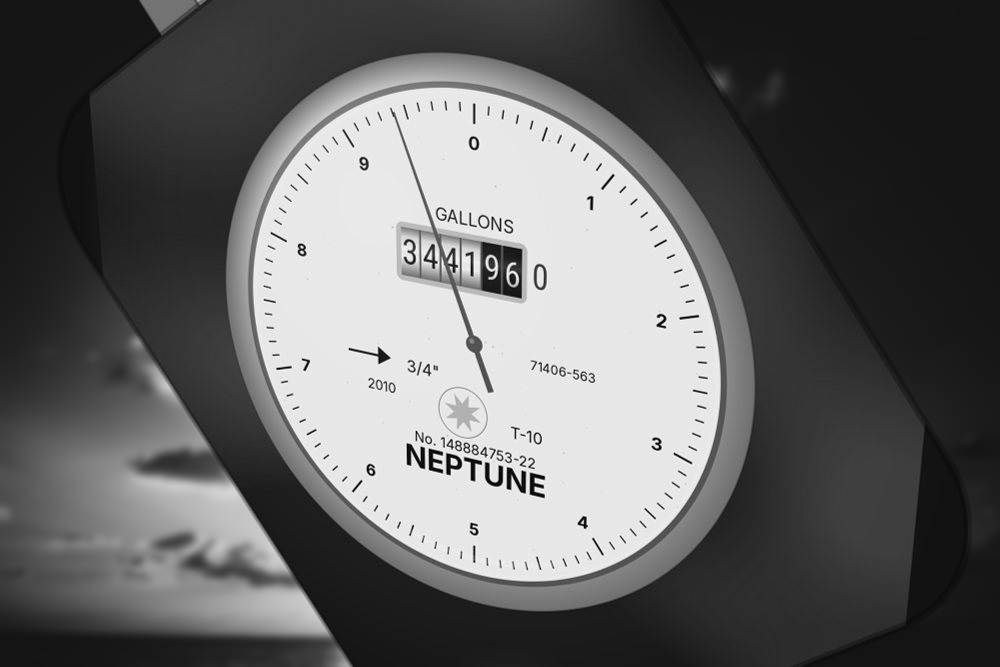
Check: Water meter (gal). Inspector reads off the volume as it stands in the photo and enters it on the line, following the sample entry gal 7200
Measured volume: gal 3441959.4
